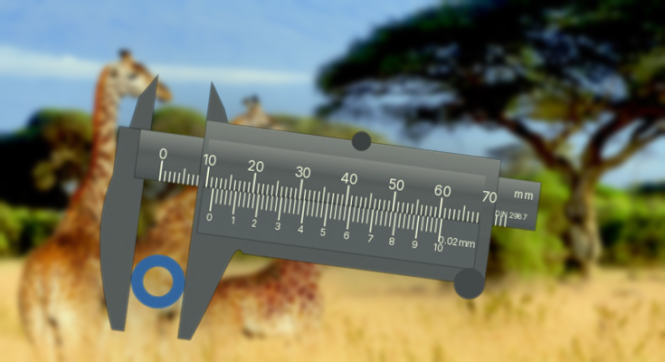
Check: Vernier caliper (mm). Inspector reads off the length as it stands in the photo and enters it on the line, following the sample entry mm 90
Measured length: mm 11.5
